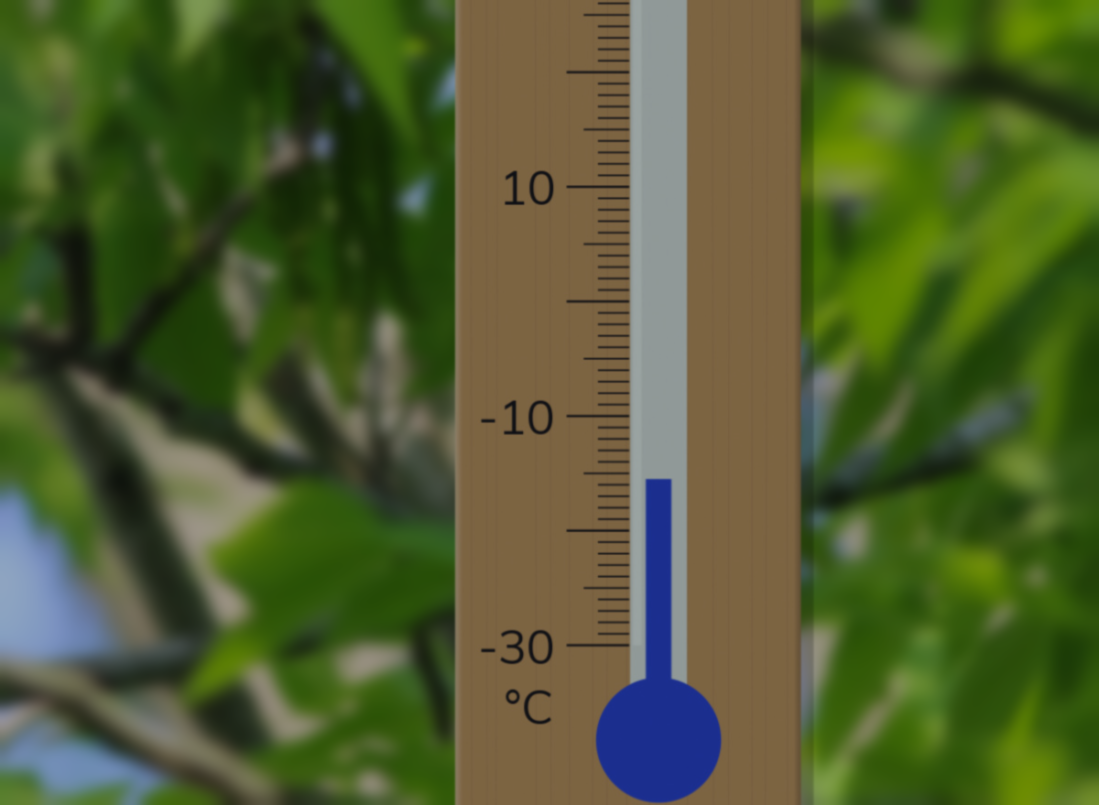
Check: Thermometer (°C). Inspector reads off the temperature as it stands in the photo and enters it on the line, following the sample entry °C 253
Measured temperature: °C -15.5
